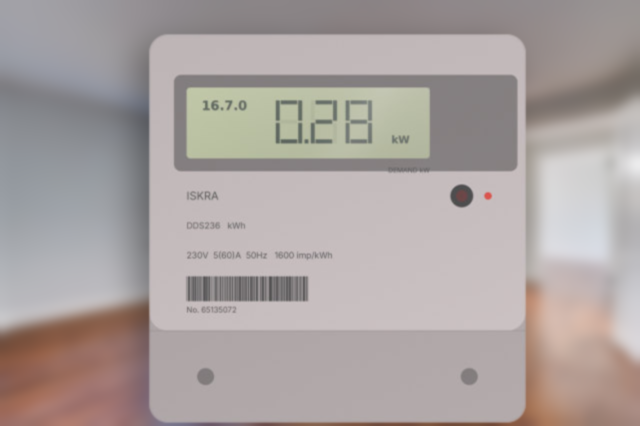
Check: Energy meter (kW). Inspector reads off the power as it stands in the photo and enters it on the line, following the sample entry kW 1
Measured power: kW 0.28
